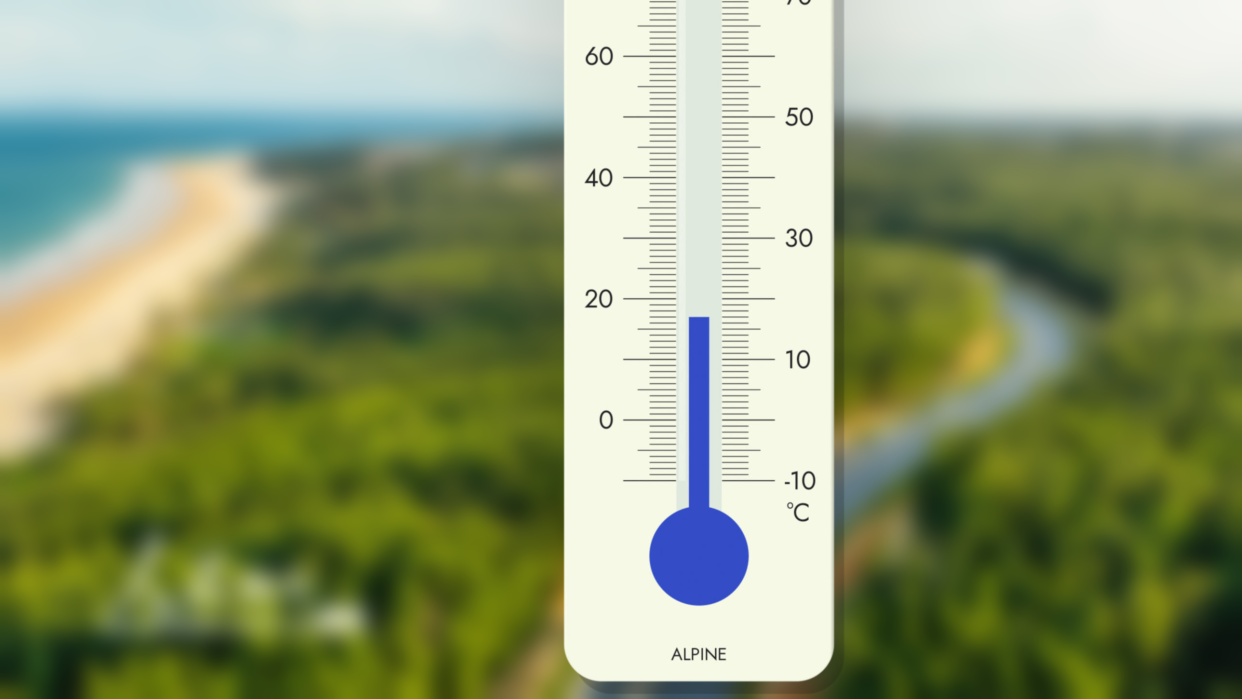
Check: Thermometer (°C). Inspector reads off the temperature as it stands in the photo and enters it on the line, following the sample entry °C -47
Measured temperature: °C 17
